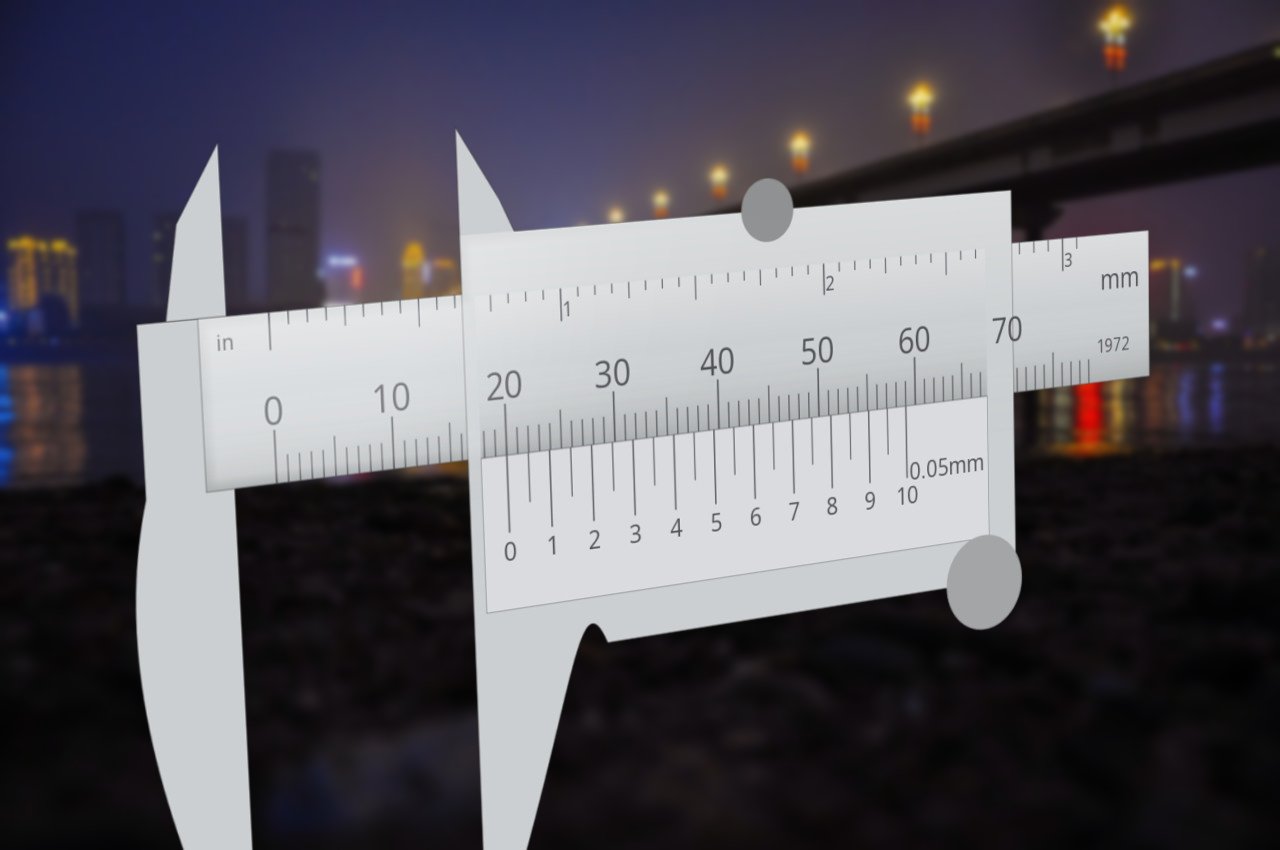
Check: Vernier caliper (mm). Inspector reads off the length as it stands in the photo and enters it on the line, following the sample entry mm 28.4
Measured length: mm 20.0
